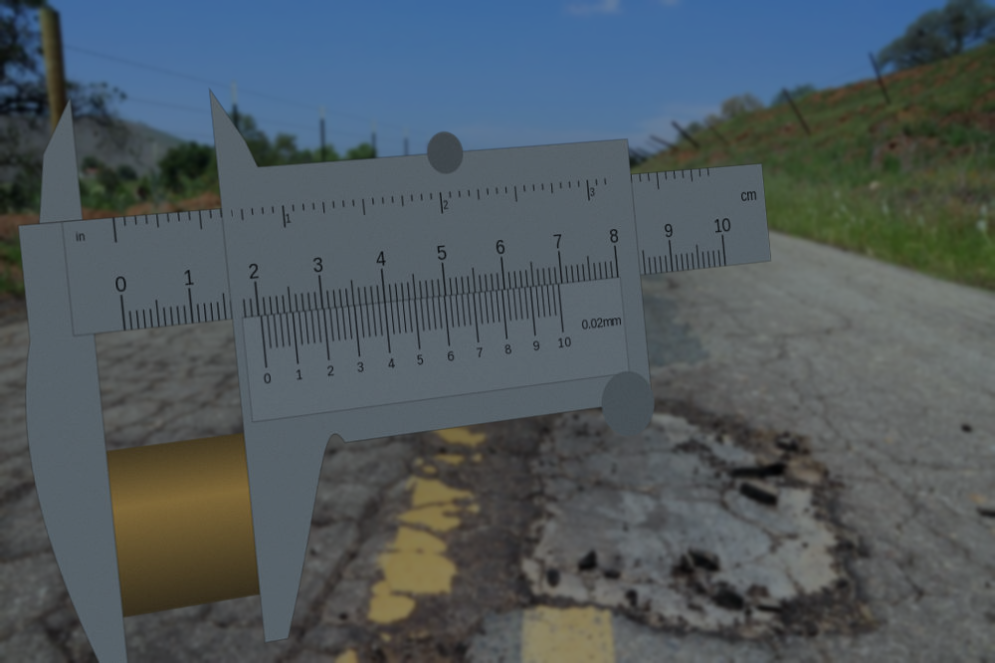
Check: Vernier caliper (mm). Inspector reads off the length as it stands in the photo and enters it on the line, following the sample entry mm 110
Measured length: mm 20.4
